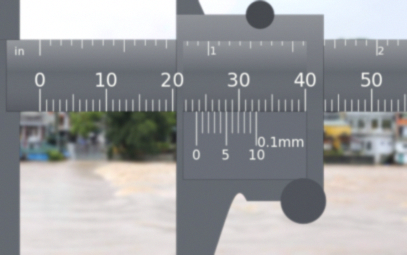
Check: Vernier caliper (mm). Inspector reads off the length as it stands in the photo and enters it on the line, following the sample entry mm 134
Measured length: mm 23.6
